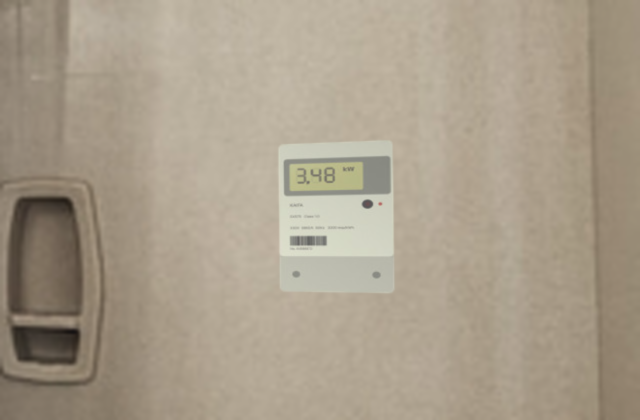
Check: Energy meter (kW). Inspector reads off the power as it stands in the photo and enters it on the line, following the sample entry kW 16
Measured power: kW 3.48
